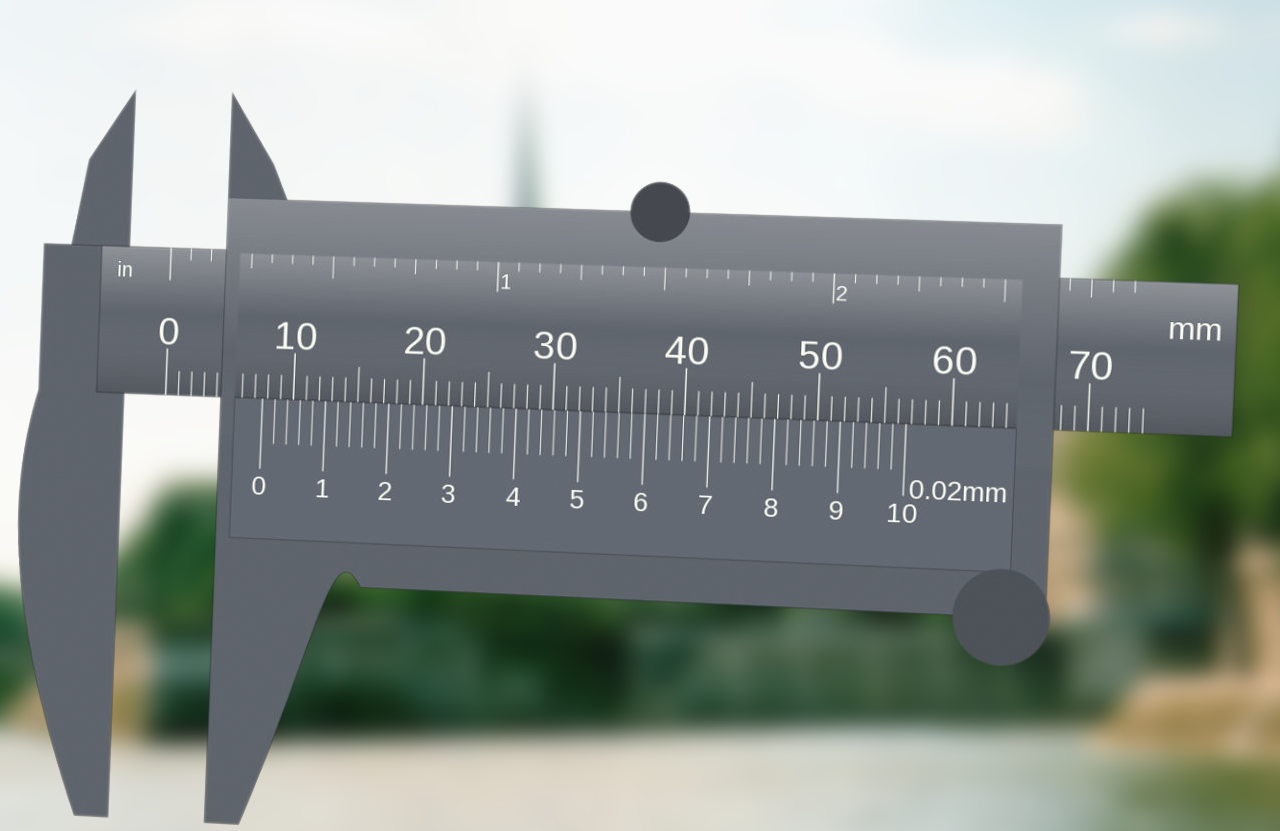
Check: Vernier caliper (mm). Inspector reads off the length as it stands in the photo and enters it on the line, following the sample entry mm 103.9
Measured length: mm 7.6
